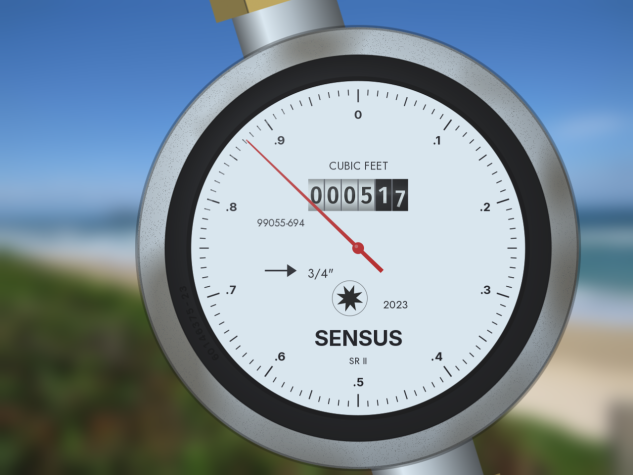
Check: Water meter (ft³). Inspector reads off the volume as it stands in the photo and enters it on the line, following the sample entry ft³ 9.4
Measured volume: ft³ 516.87
